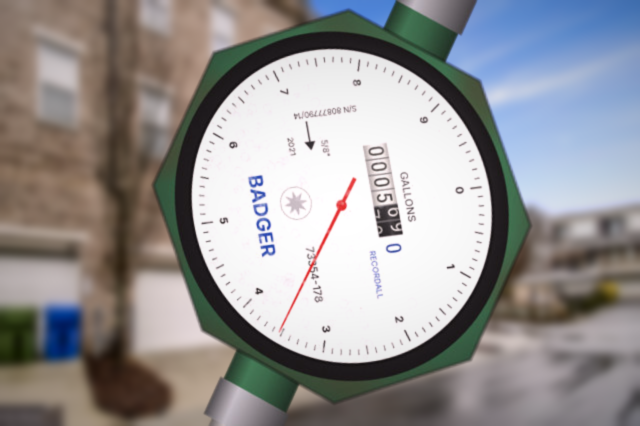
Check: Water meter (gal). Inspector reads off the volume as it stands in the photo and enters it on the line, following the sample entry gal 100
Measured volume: gal 5693.5
